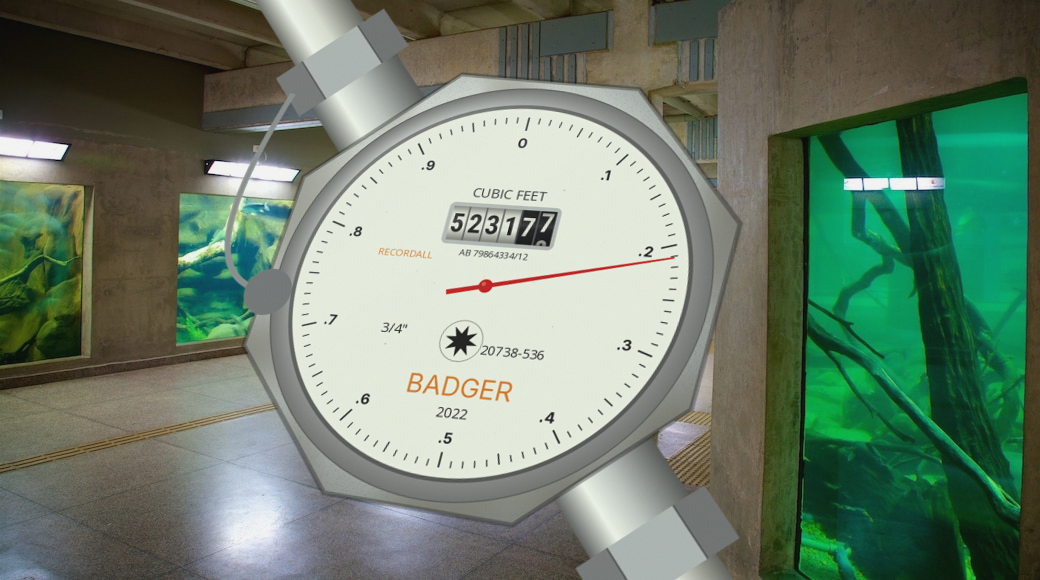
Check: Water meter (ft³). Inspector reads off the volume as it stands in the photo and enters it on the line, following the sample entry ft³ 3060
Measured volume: ft³ 523177.21
